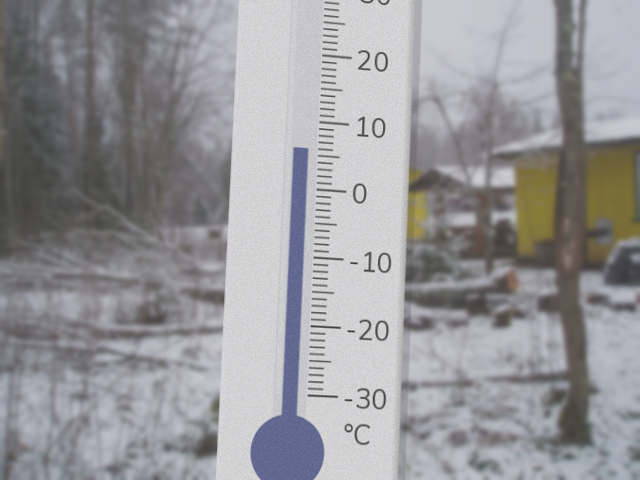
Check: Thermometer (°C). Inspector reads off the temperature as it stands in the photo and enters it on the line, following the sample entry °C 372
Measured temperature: °C 6
